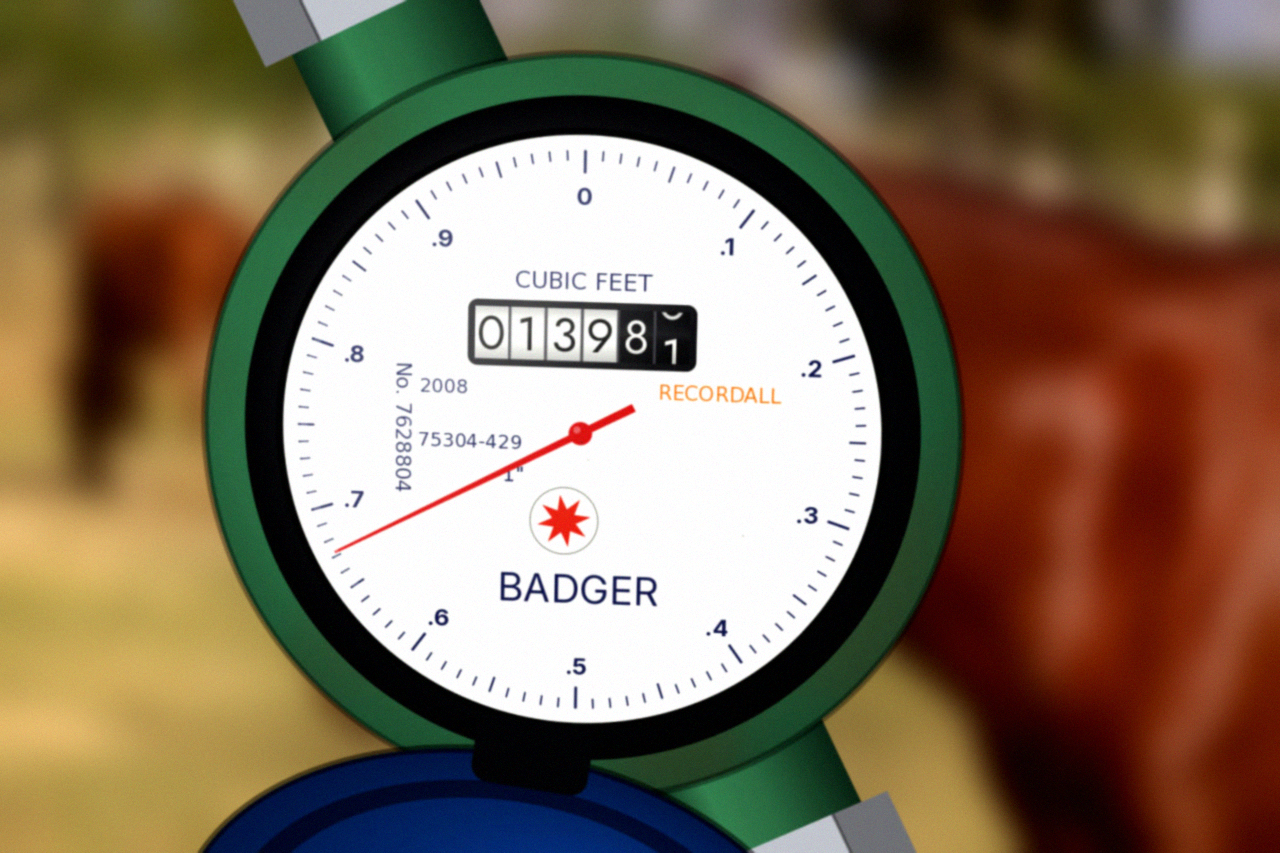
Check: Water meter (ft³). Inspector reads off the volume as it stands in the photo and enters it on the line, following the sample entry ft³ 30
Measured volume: ft³ 13980.67
